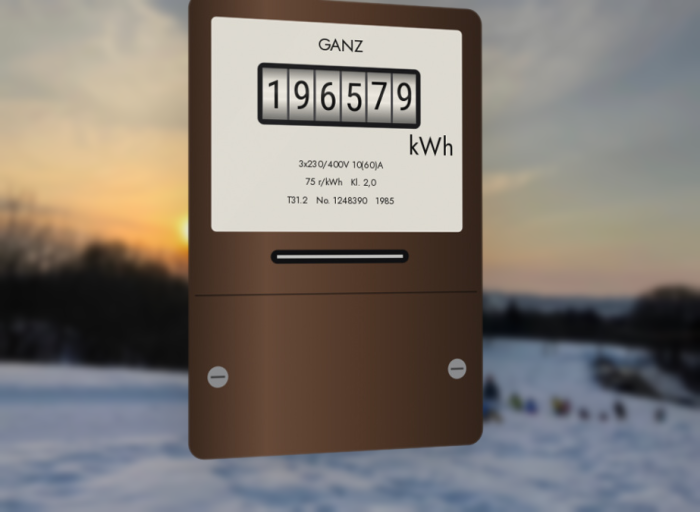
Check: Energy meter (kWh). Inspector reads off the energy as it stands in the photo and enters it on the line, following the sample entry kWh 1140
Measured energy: kWh 196579
